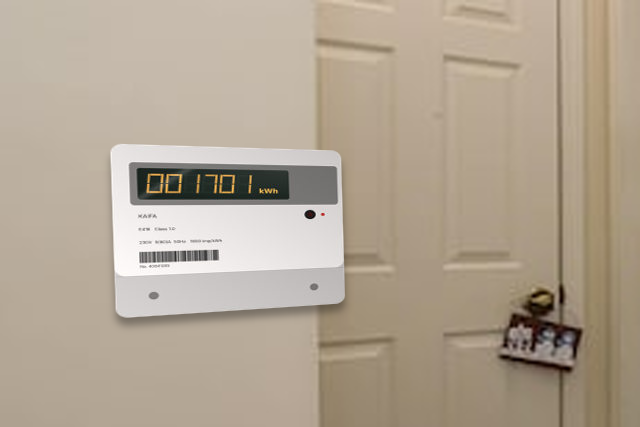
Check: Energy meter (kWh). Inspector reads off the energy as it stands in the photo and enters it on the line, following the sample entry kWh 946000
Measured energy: kWh 1701
